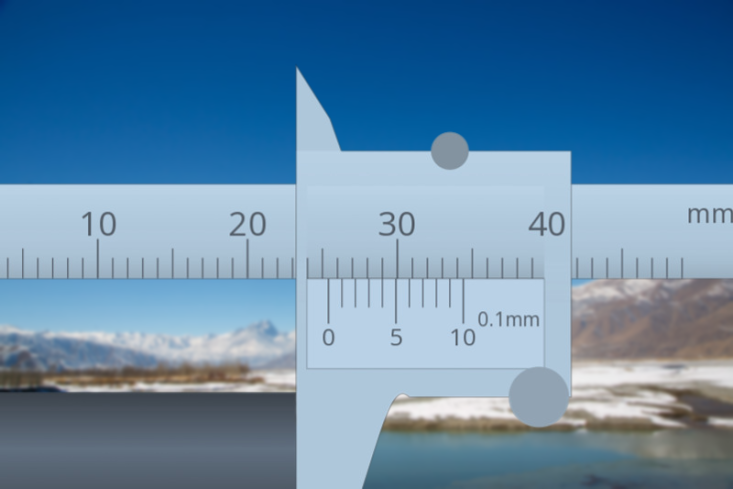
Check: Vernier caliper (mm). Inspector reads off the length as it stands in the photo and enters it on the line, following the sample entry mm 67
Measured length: mm 25.4
